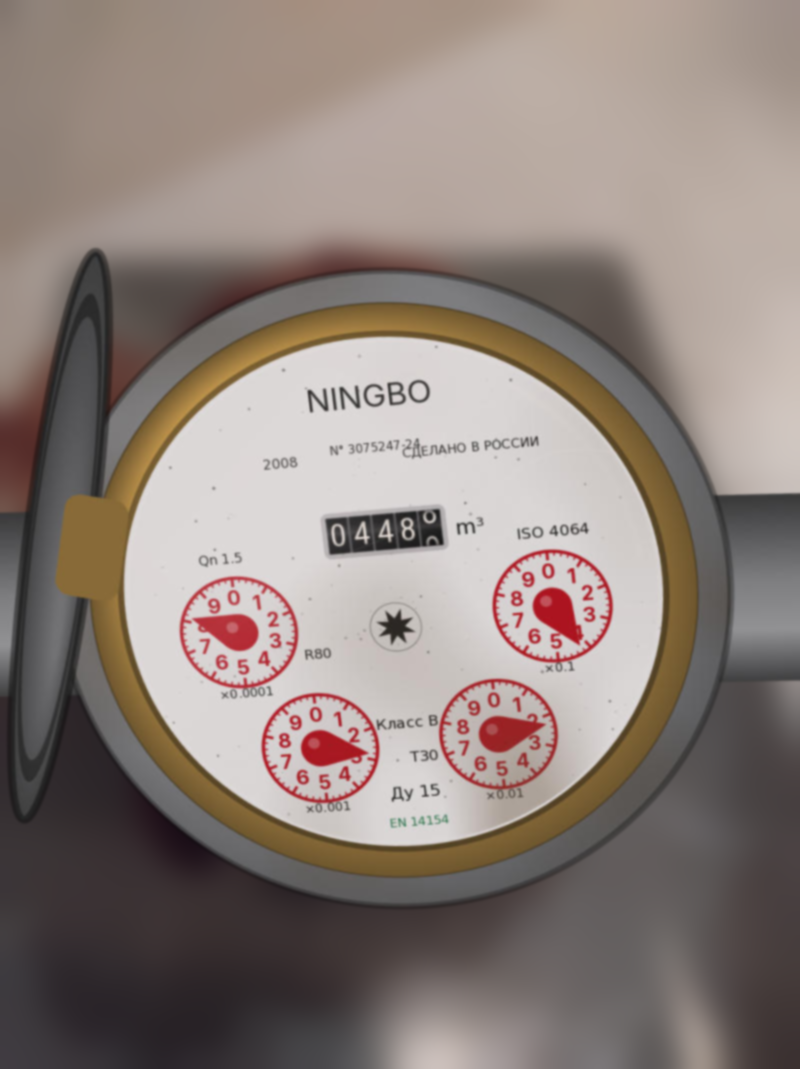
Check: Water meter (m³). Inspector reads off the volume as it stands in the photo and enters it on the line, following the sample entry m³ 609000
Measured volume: m³ 4488.4228
